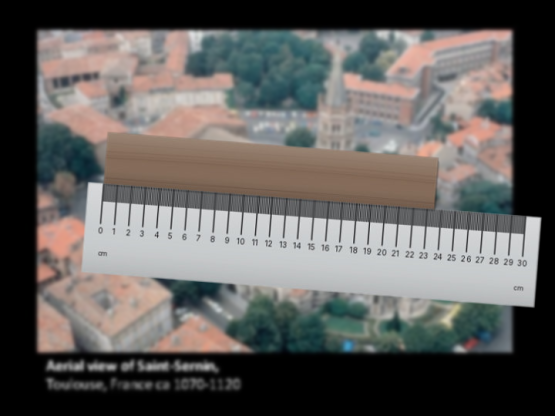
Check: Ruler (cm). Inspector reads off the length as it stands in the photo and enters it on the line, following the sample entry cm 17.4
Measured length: cm 23.5
